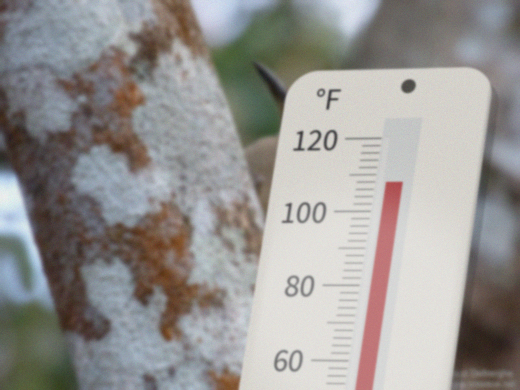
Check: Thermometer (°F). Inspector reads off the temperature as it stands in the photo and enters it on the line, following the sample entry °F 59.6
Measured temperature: °F 108
